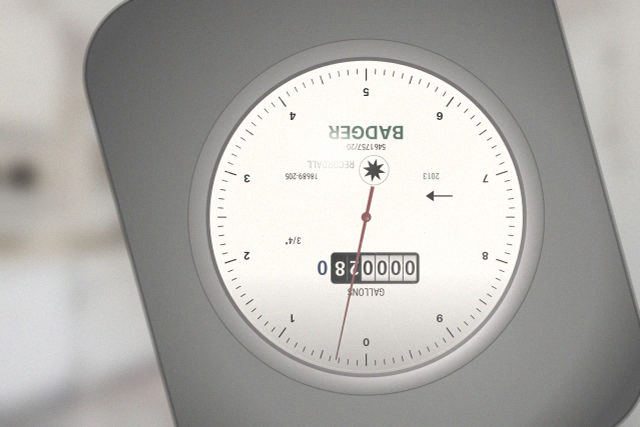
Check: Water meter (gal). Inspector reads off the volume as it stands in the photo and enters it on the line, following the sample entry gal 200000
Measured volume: gal 280.3
